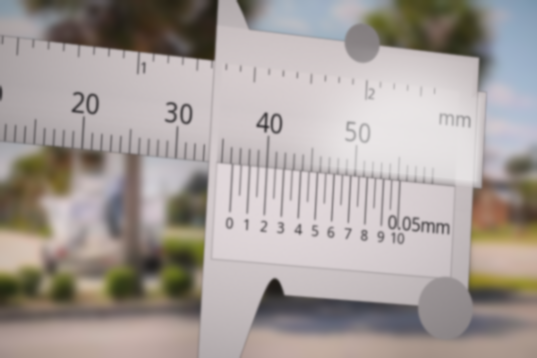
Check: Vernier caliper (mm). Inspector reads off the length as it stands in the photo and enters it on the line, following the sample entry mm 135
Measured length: mm 36.2
